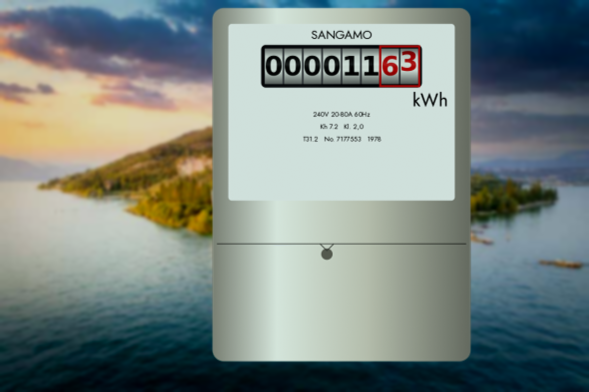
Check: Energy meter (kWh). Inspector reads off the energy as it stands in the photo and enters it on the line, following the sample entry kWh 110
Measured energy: kWh 11.63
